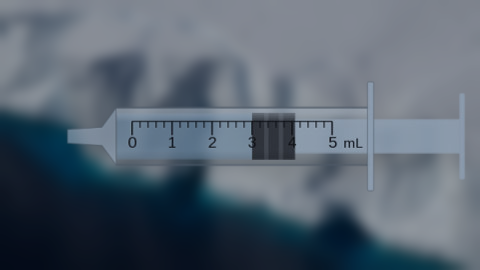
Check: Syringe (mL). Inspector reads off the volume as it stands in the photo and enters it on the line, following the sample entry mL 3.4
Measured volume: mL 3
